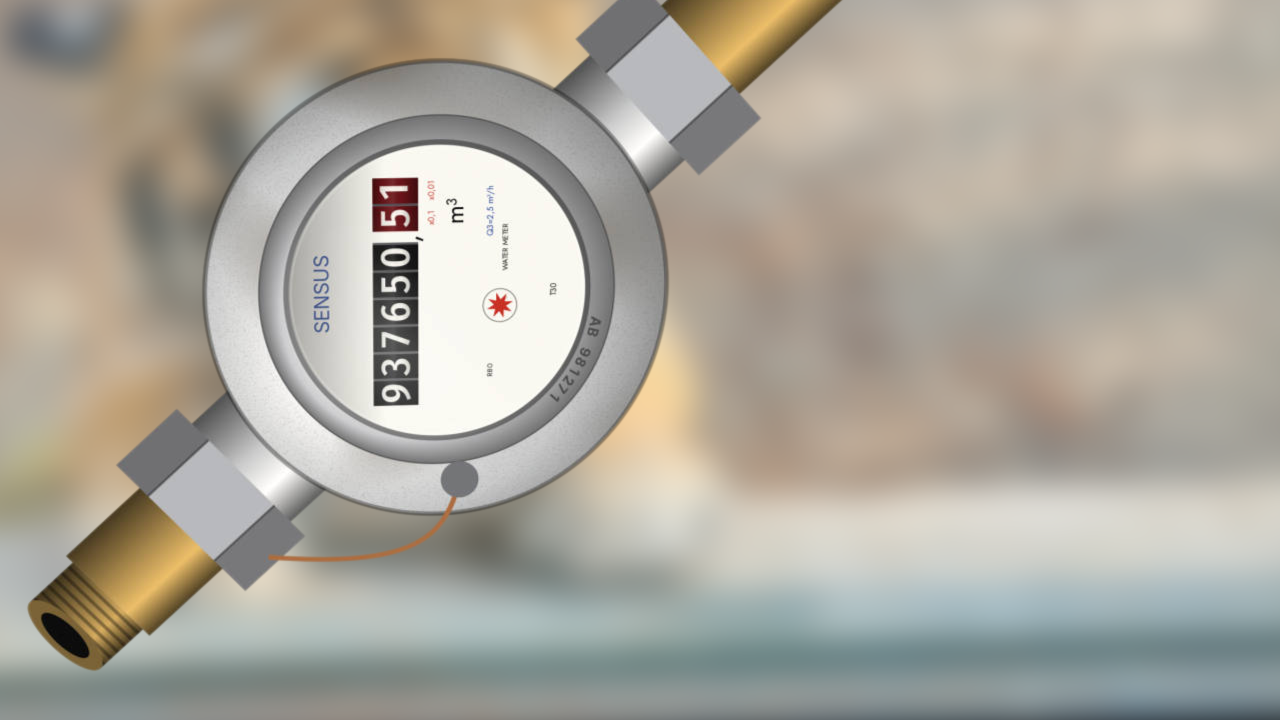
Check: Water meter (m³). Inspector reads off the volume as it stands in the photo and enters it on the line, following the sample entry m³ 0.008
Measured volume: m³ 937650.51
